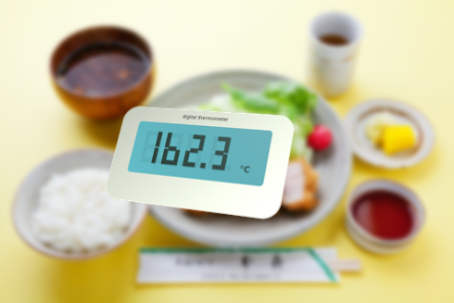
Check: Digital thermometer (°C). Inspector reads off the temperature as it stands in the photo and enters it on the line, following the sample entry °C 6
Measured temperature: °C 162.3
